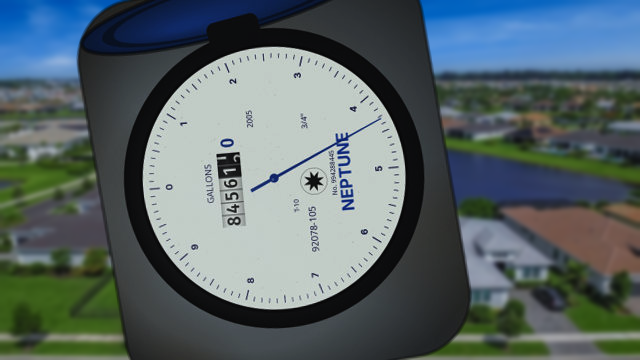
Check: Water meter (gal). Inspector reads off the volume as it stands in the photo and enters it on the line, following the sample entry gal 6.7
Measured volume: gal 8456114.3
